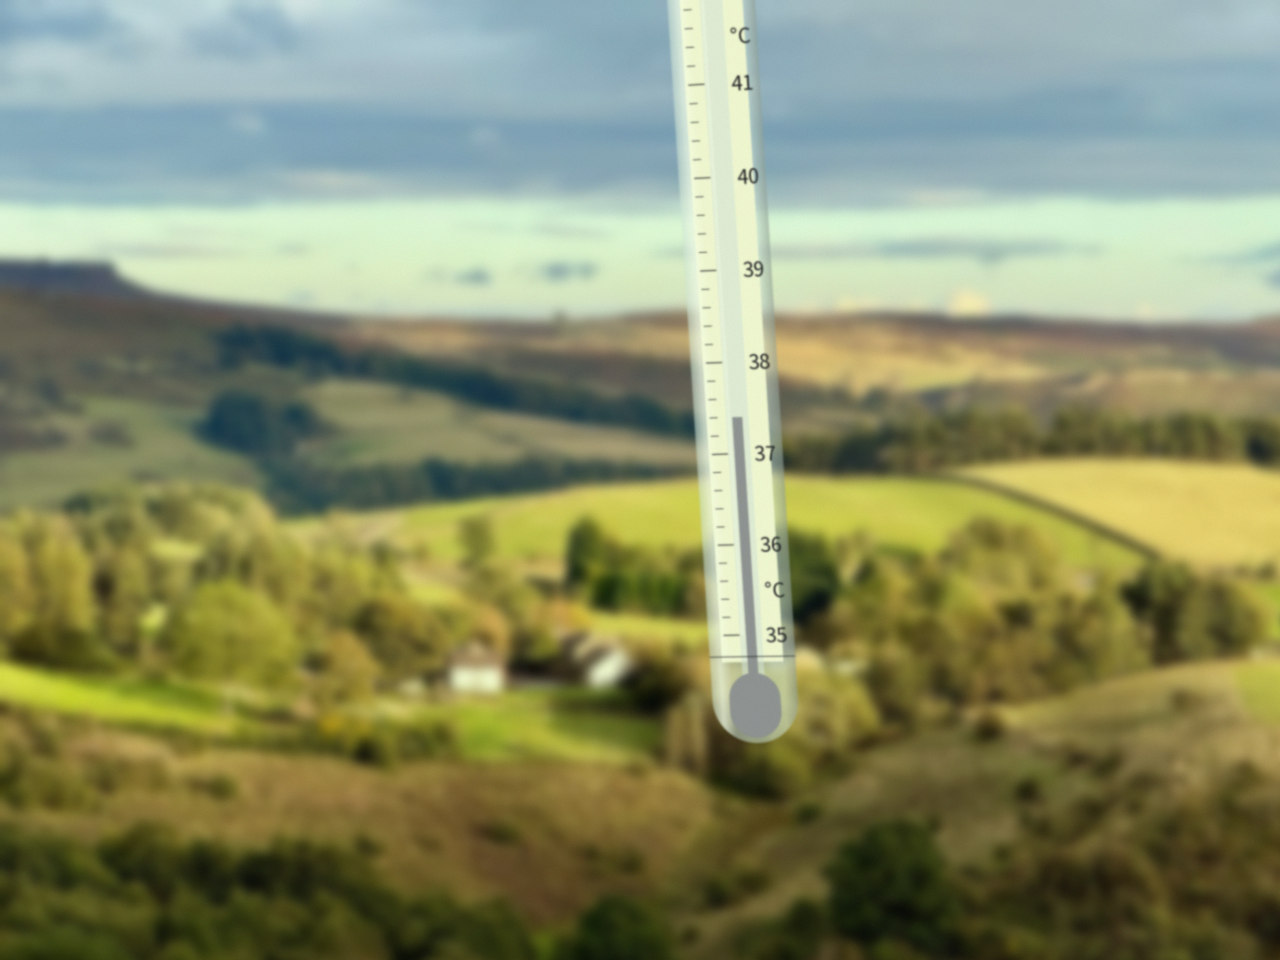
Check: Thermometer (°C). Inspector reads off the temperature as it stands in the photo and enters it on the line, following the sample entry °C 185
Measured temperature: °C 37.4
